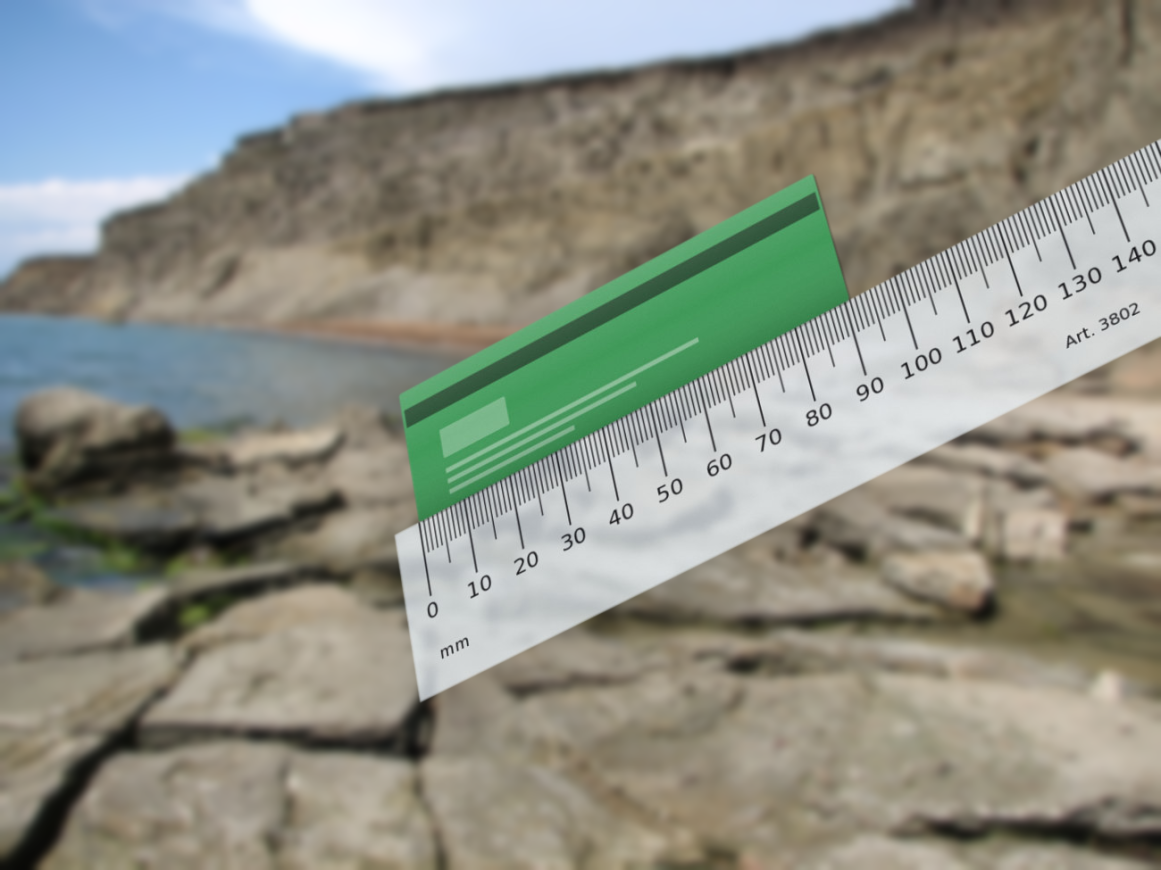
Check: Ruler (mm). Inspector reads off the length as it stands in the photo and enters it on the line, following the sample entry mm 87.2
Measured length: mm 91
